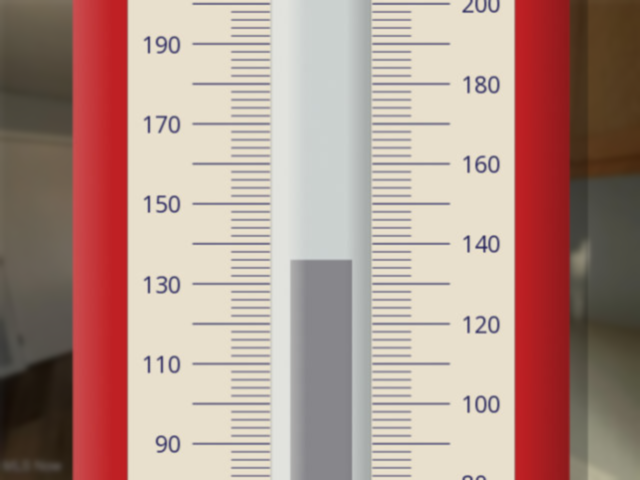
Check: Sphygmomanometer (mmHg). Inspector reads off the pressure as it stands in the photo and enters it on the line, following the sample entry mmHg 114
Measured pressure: mmHg 136
